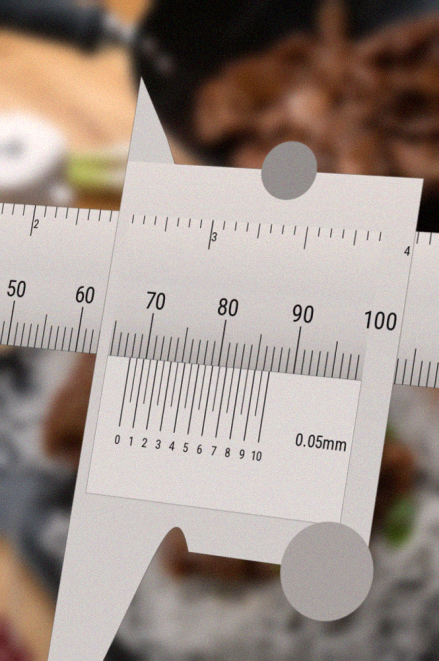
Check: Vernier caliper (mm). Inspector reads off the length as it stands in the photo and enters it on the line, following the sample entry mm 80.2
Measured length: mm 67.8
